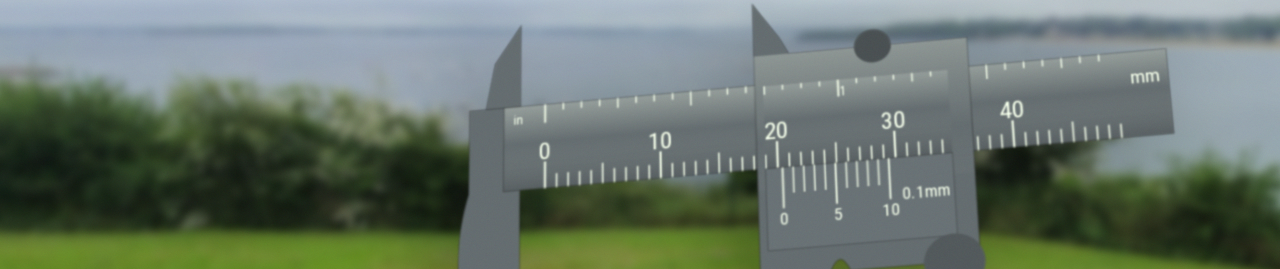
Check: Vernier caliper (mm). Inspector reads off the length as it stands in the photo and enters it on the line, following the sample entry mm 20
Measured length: mm 20.4
